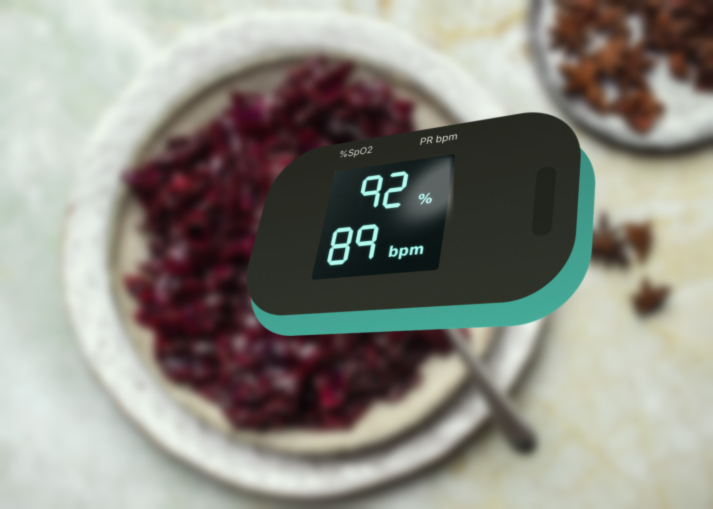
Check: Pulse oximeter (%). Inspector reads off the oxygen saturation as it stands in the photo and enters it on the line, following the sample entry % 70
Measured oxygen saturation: % 92
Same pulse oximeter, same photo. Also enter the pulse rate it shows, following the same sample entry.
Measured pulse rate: bpm 89
